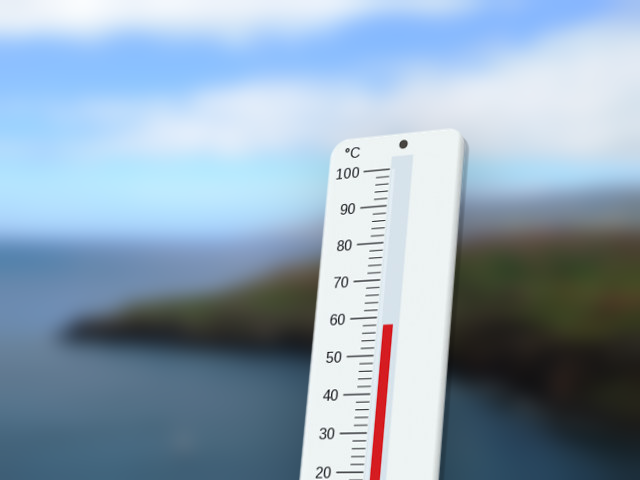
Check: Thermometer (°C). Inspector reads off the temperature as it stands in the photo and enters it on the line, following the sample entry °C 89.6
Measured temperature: °C 58
